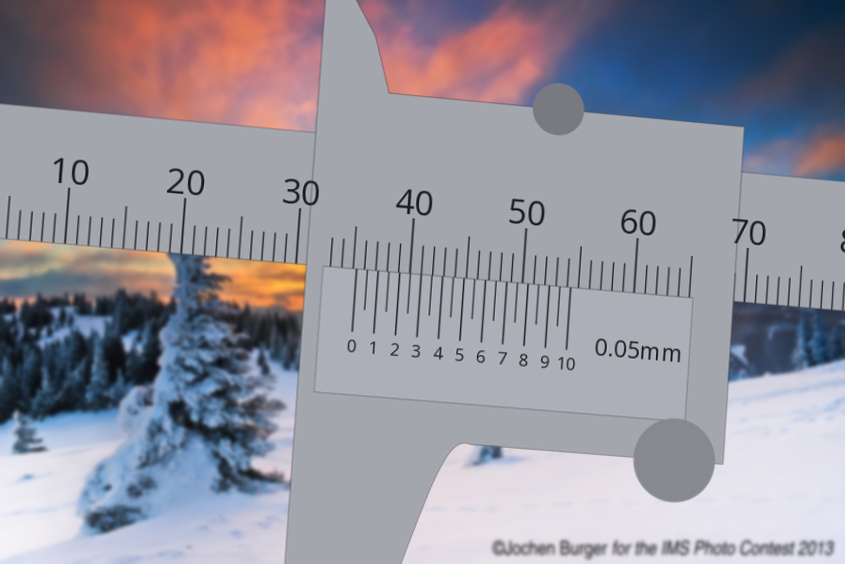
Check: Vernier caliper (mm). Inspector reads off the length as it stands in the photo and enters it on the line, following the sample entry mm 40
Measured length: mm 35.3
